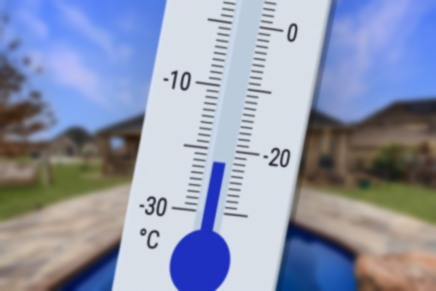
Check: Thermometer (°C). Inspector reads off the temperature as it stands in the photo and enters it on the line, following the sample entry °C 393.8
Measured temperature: °C -22
